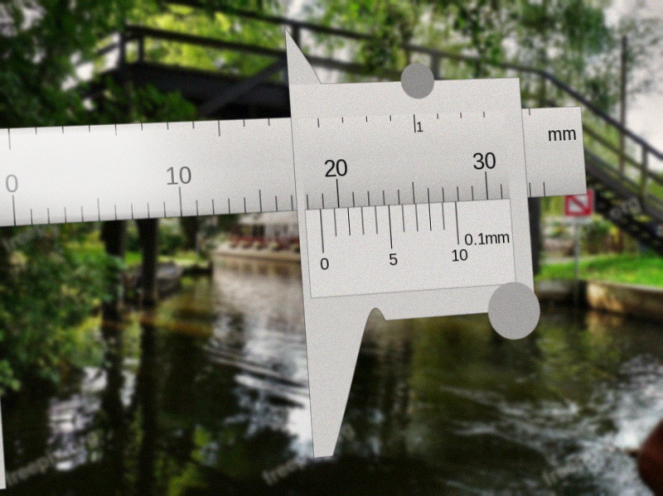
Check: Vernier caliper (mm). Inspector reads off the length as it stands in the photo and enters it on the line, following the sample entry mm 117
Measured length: mm 18.8
